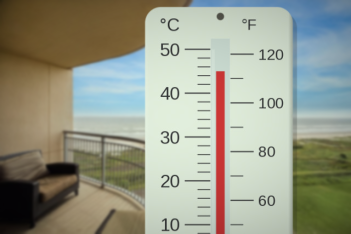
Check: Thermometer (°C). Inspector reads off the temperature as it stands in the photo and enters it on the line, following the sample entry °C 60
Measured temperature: °C 45
